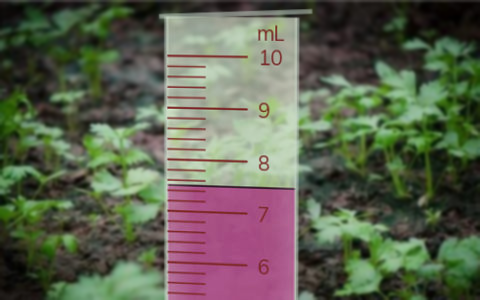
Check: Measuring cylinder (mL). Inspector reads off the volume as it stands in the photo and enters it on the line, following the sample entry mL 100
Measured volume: mL 7.5
